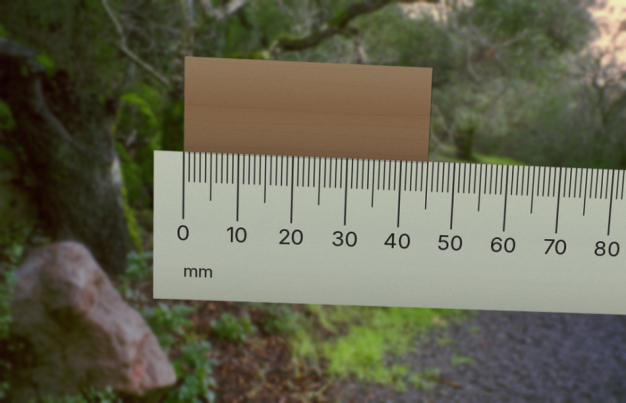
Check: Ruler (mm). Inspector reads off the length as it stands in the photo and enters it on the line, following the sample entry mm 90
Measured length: mm 45
